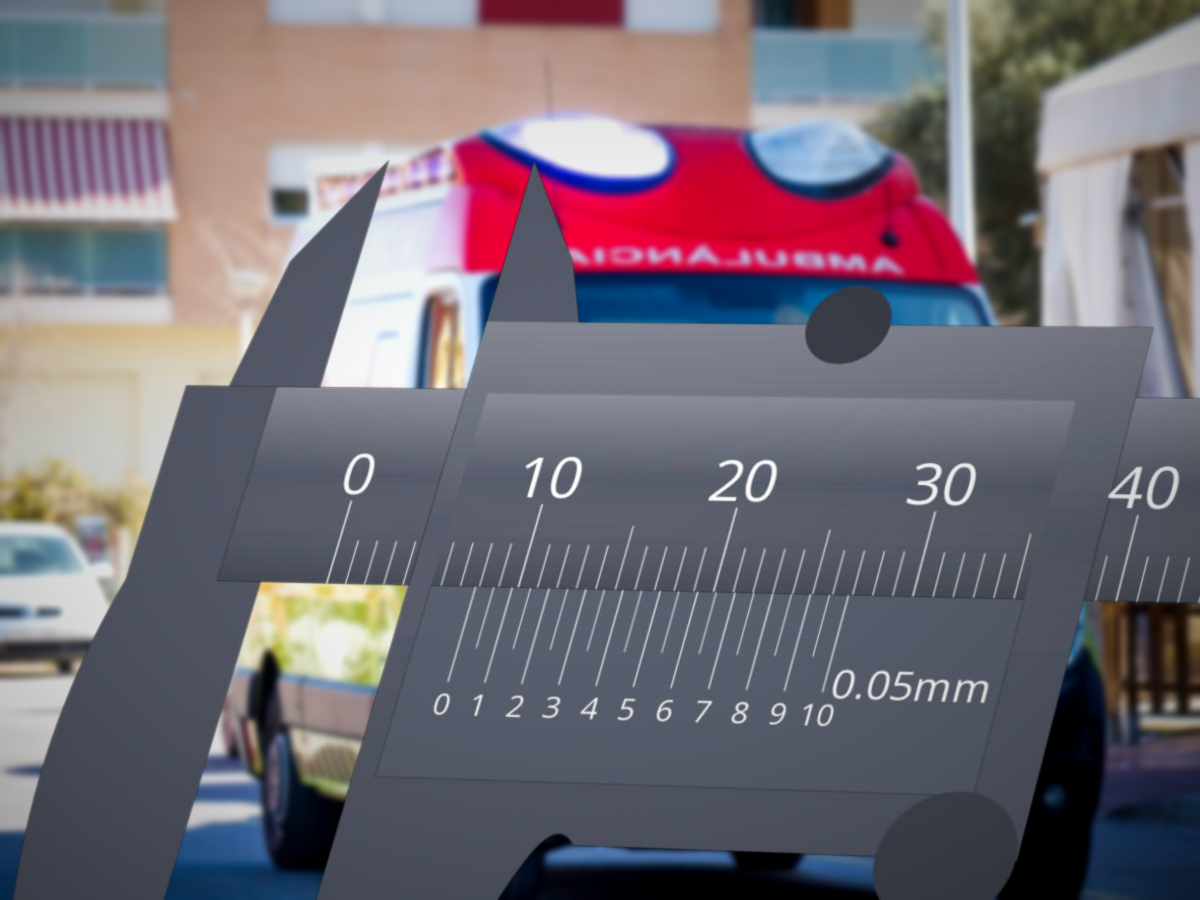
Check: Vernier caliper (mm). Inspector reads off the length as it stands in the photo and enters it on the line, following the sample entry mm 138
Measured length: mm 7.8
